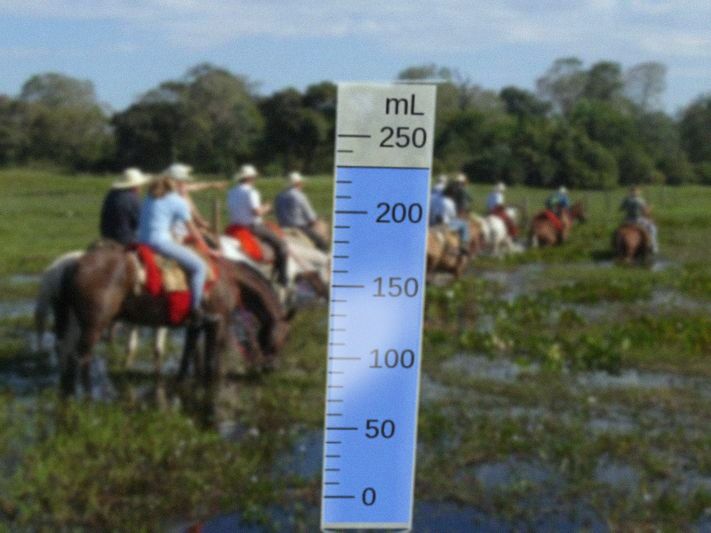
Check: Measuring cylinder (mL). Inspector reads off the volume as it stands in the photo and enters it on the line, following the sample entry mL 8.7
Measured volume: mL 230
